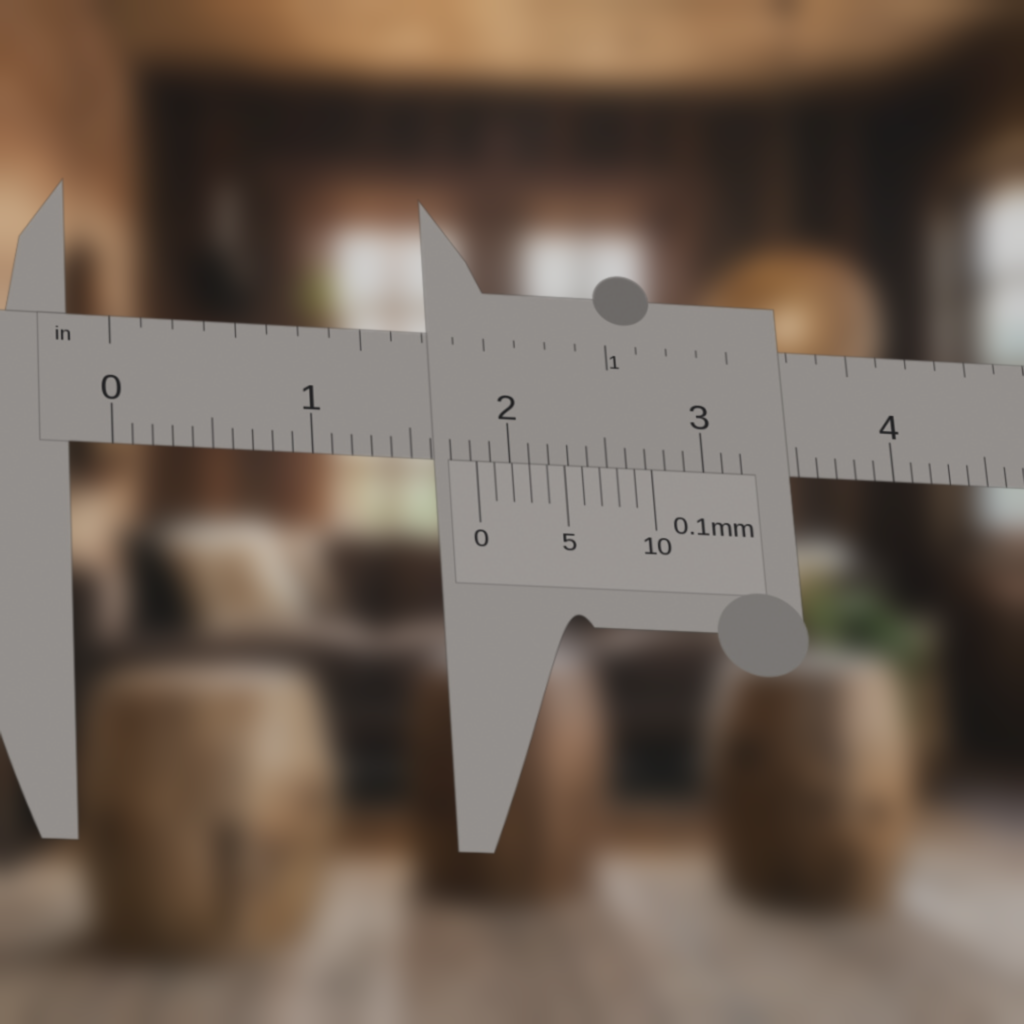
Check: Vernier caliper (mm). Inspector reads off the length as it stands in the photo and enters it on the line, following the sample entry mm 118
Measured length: mm 18.3
